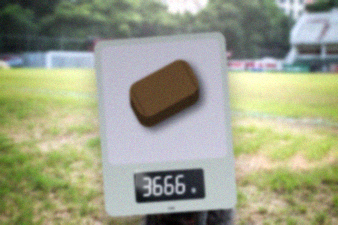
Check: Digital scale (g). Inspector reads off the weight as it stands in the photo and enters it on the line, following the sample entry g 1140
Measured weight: g 3666
